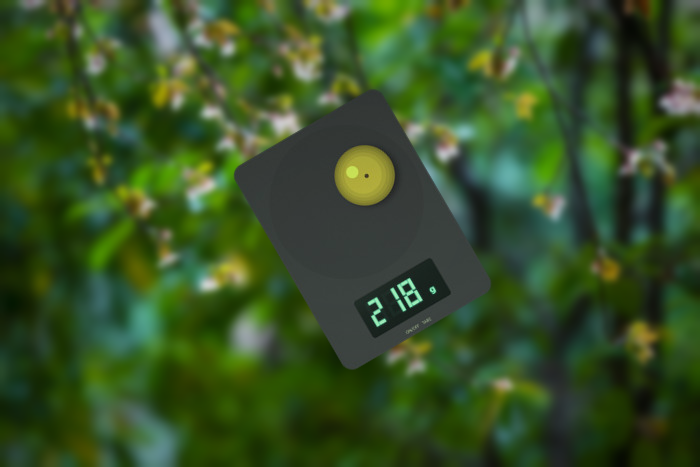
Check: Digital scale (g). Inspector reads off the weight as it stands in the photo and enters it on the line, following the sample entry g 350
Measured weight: g 218
